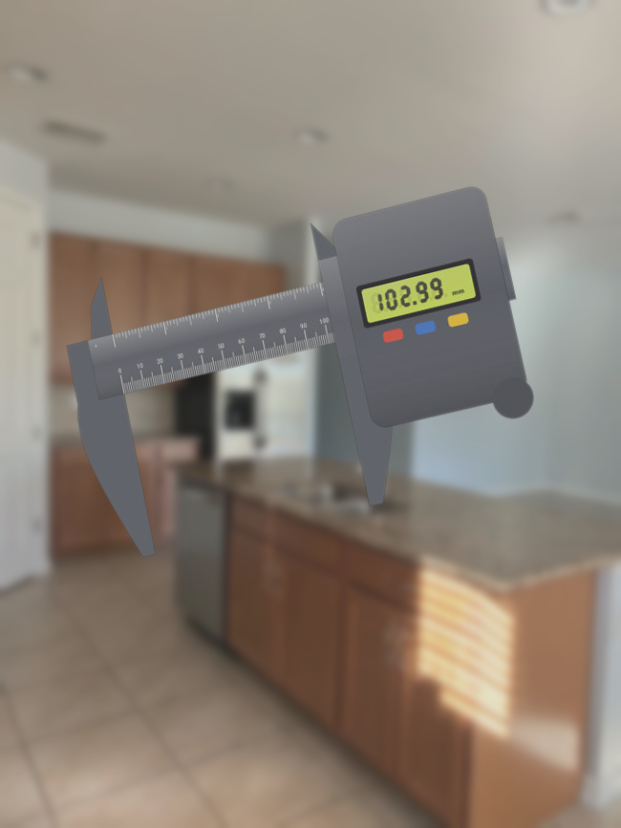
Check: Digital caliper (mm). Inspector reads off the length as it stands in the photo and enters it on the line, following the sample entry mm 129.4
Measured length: mm 102.99
